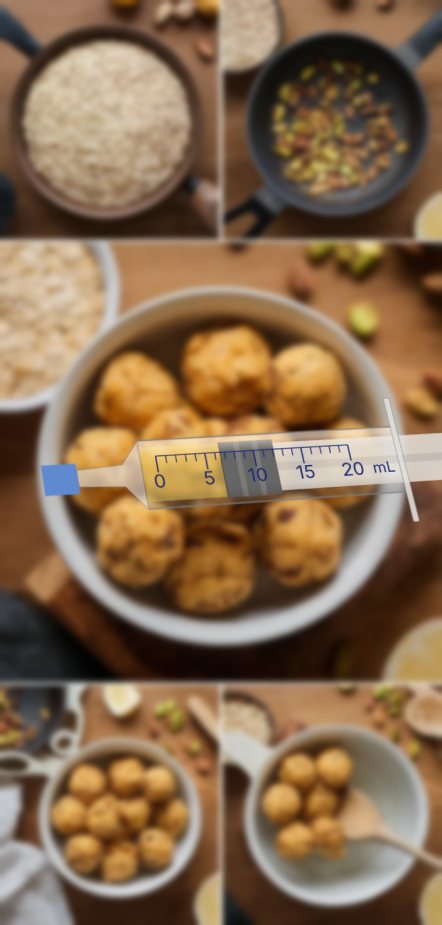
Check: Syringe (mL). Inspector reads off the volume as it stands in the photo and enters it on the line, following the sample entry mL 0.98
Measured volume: mL 6.5
